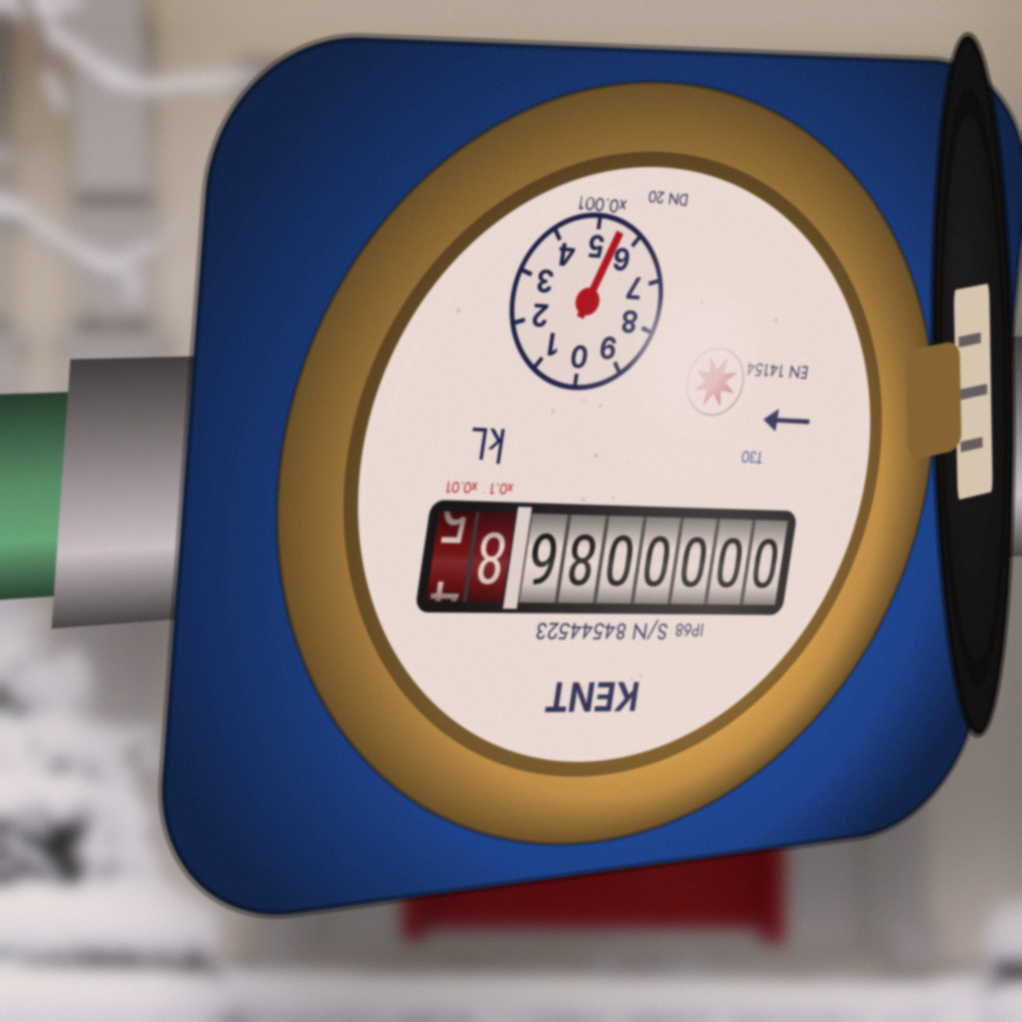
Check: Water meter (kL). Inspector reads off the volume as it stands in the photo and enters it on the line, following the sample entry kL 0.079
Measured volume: kL 86.845
